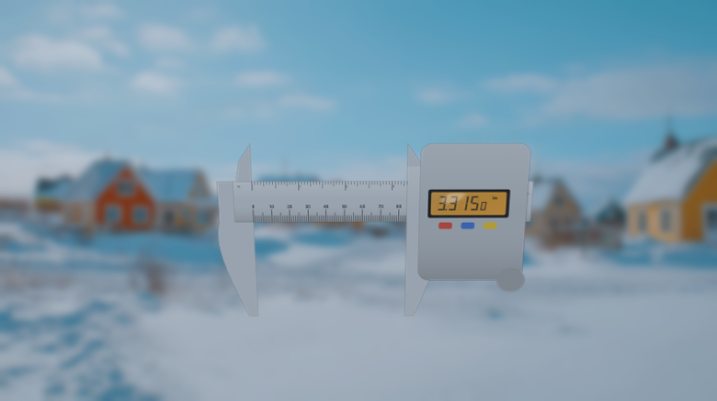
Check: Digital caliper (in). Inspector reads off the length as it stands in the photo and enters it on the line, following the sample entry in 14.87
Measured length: in 3.3150
